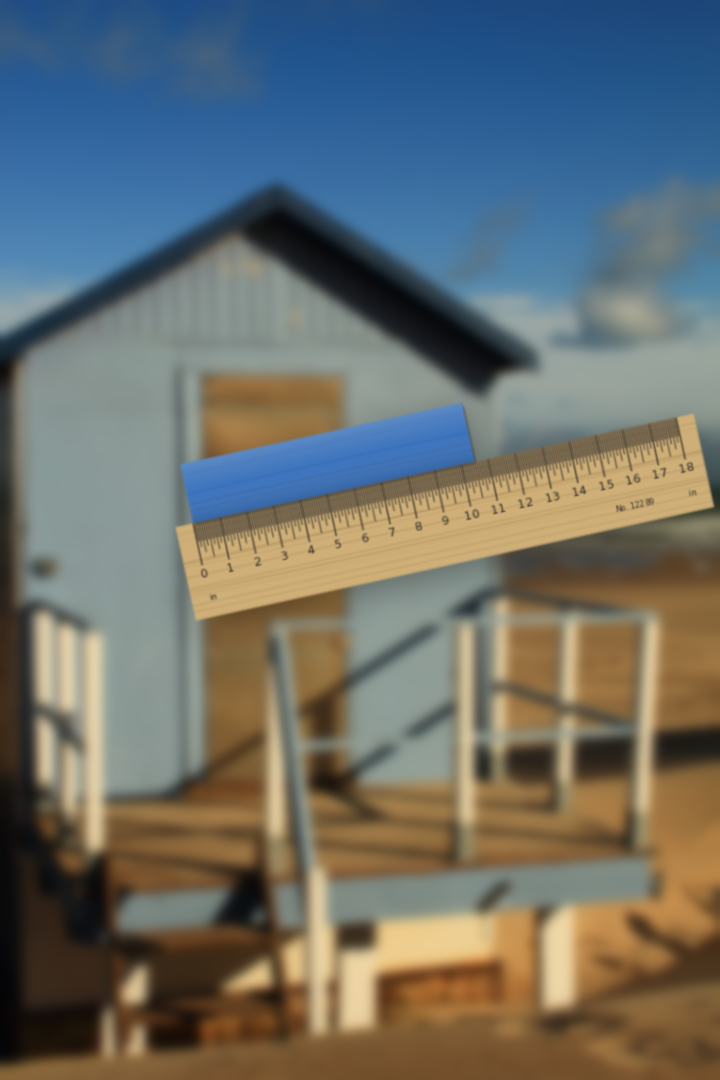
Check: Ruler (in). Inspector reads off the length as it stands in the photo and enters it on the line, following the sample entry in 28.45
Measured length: in 10.5
